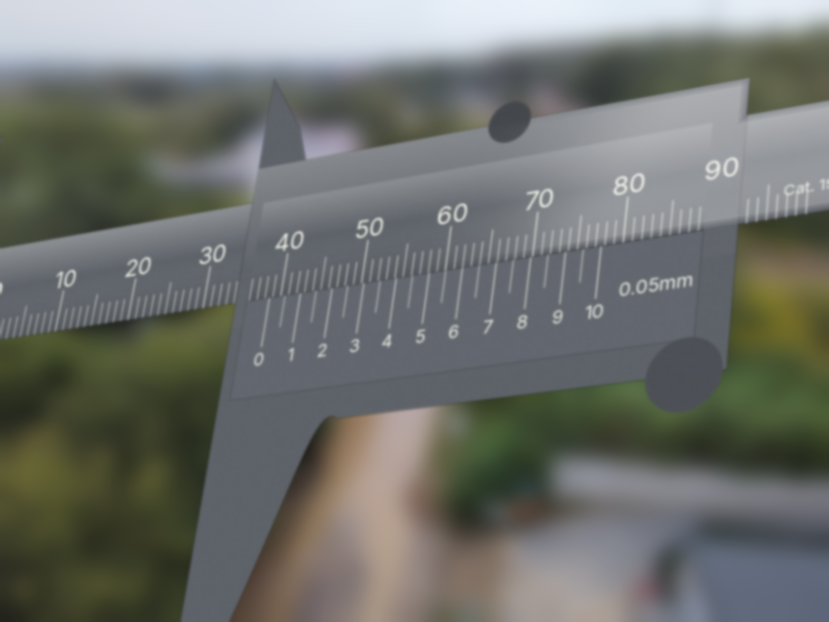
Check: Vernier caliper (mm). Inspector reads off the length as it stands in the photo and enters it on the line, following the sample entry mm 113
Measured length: mm 38.6
